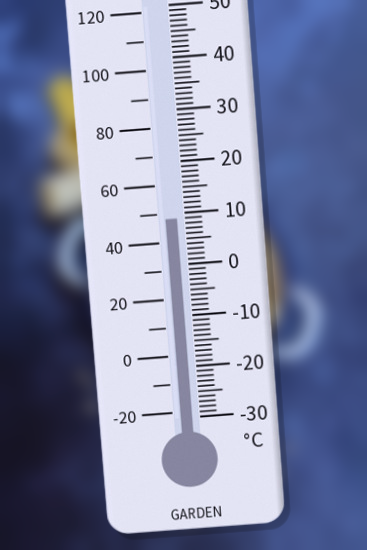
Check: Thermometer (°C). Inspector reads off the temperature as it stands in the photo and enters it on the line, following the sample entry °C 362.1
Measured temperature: °C 9
